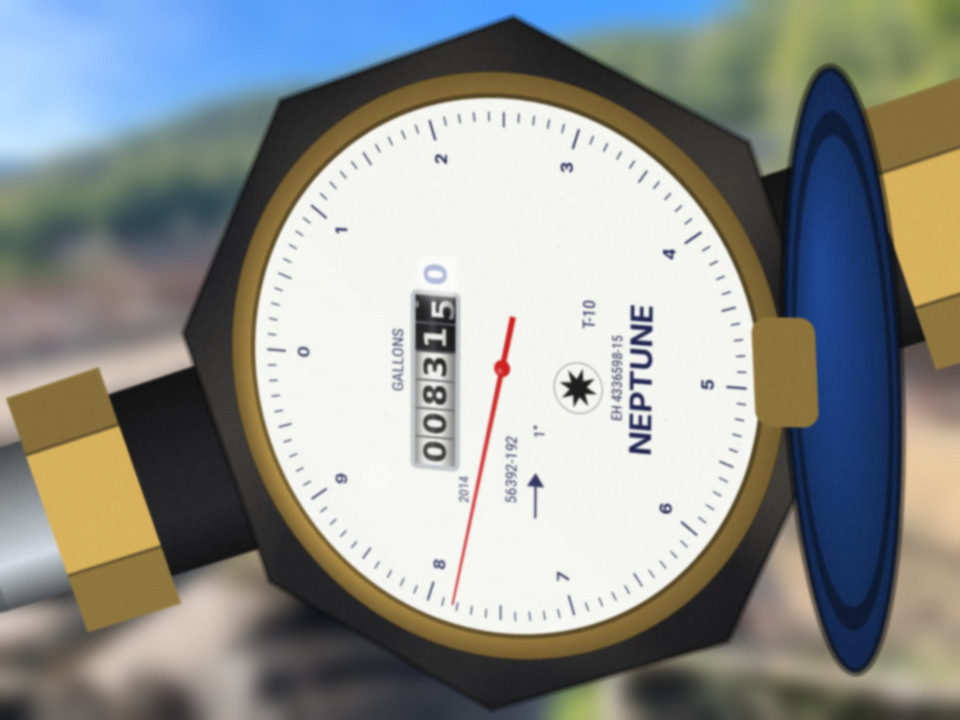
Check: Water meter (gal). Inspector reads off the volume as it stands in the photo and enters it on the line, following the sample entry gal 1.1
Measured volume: gal 83147.8
